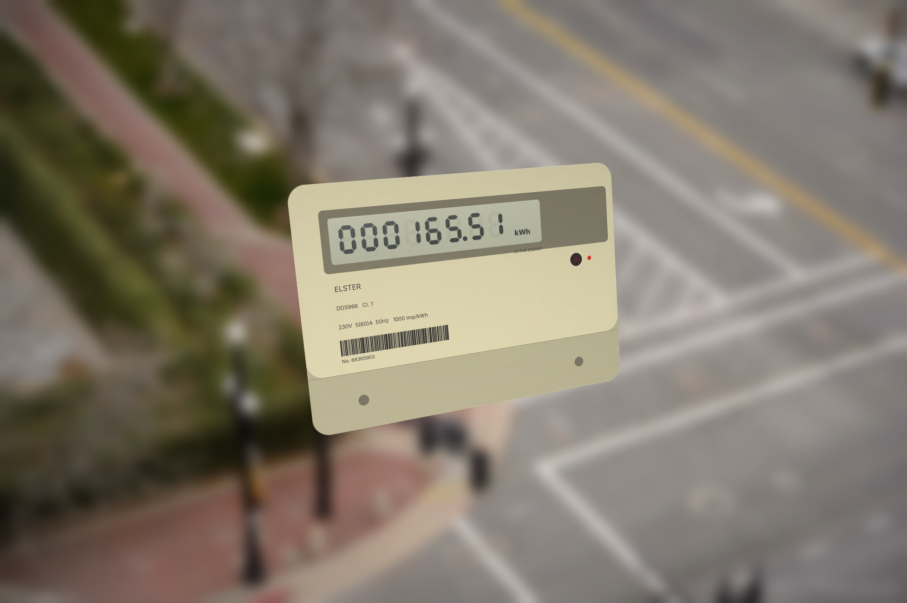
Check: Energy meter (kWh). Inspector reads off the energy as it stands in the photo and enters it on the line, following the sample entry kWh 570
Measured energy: kWh 165.51
